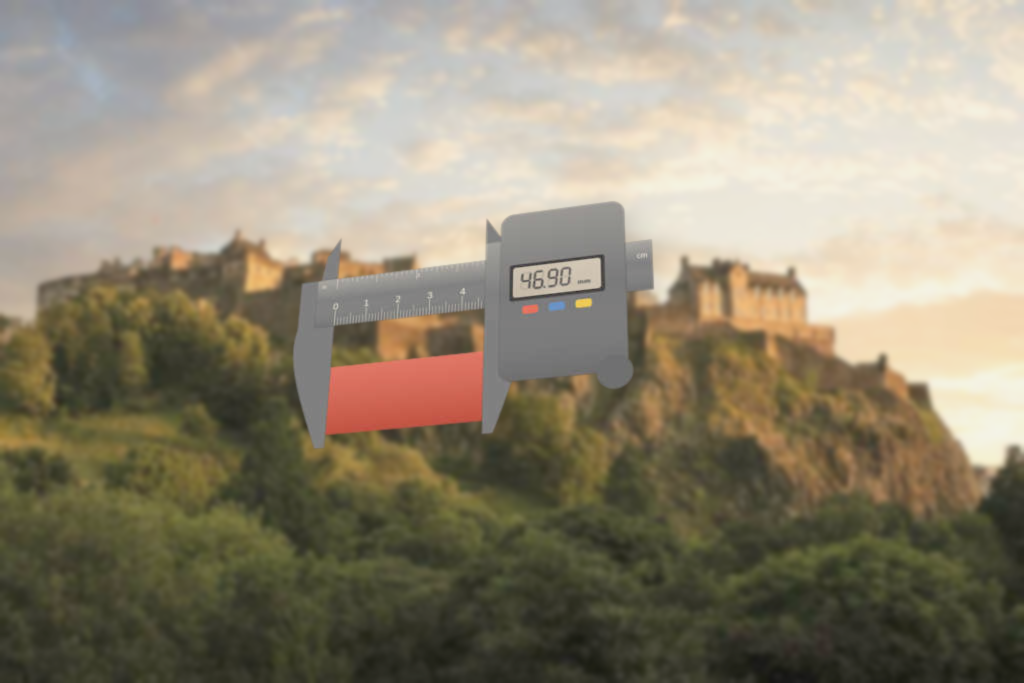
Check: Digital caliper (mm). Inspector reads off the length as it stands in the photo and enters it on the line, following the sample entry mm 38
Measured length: mm 46.90
